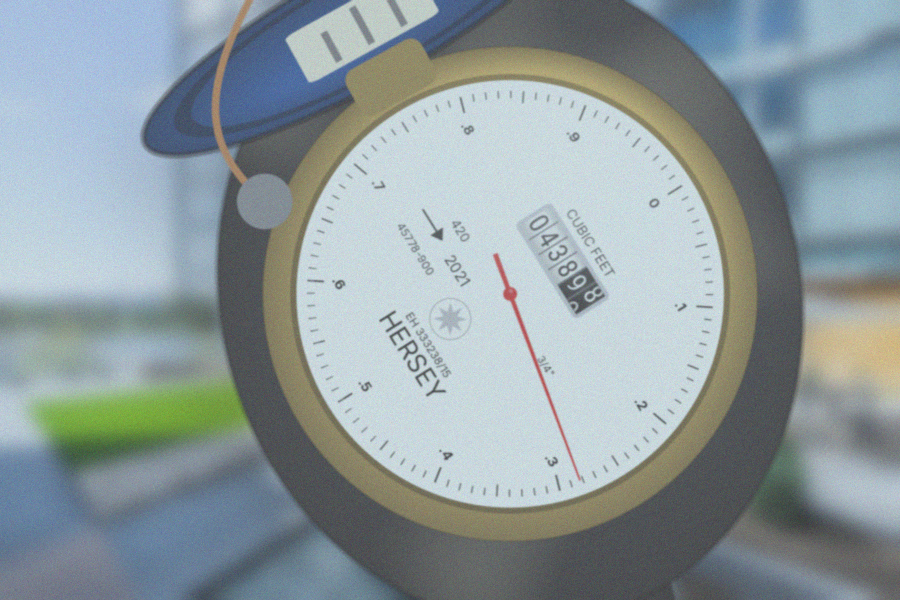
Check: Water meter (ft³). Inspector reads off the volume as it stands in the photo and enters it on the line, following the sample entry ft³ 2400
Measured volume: ft³ 43898.28
